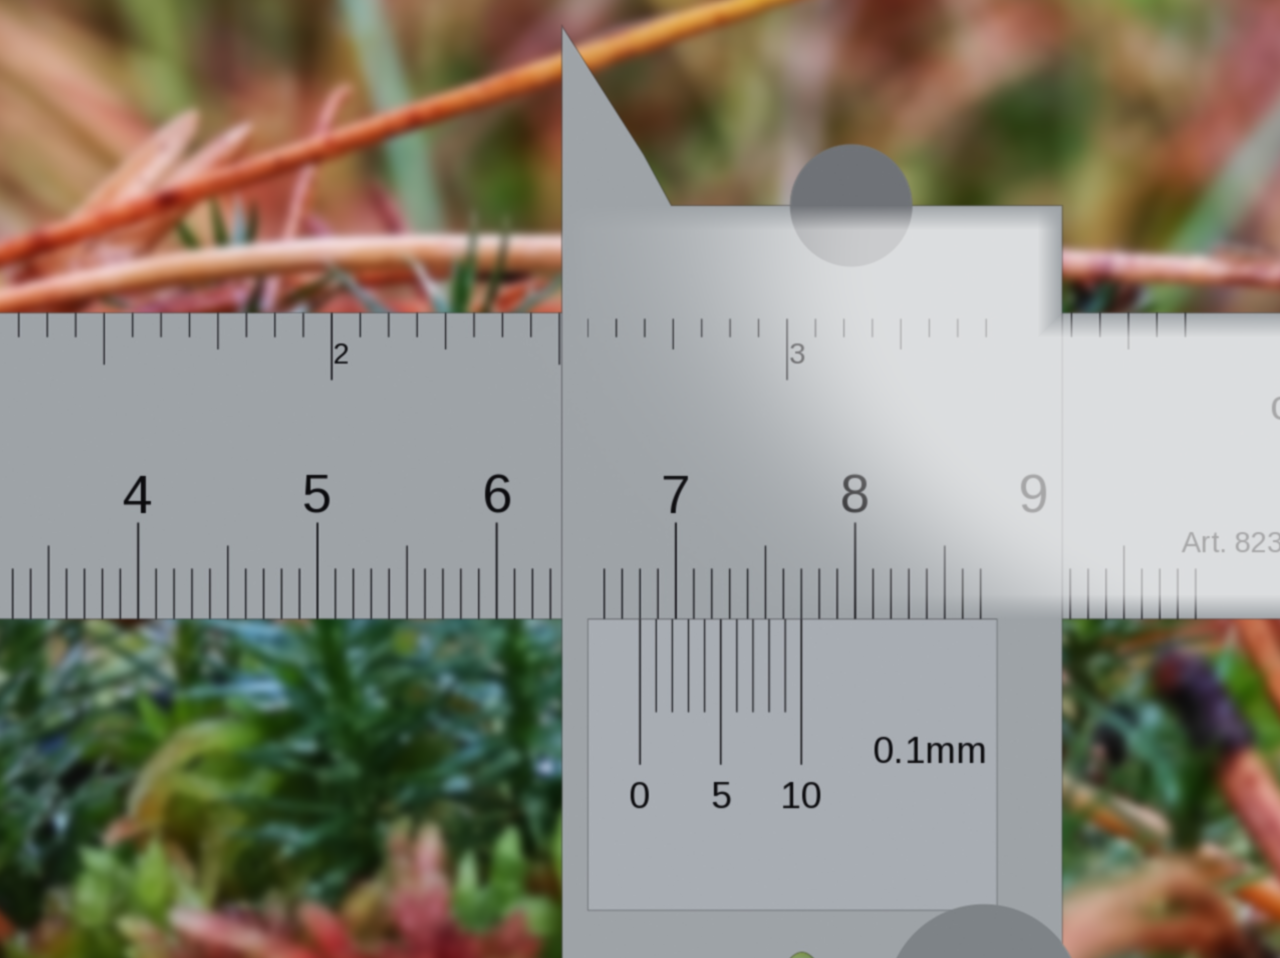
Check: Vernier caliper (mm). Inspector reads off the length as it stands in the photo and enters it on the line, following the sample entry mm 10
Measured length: mm 68.0
